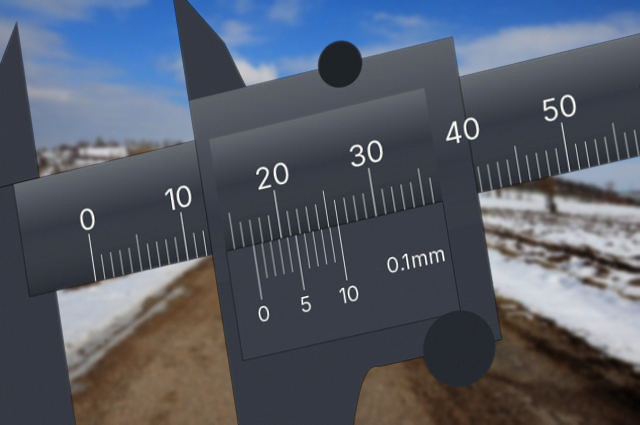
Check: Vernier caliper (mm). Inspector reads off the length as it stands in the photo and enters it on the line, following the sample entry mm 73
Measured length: mm 17.0
